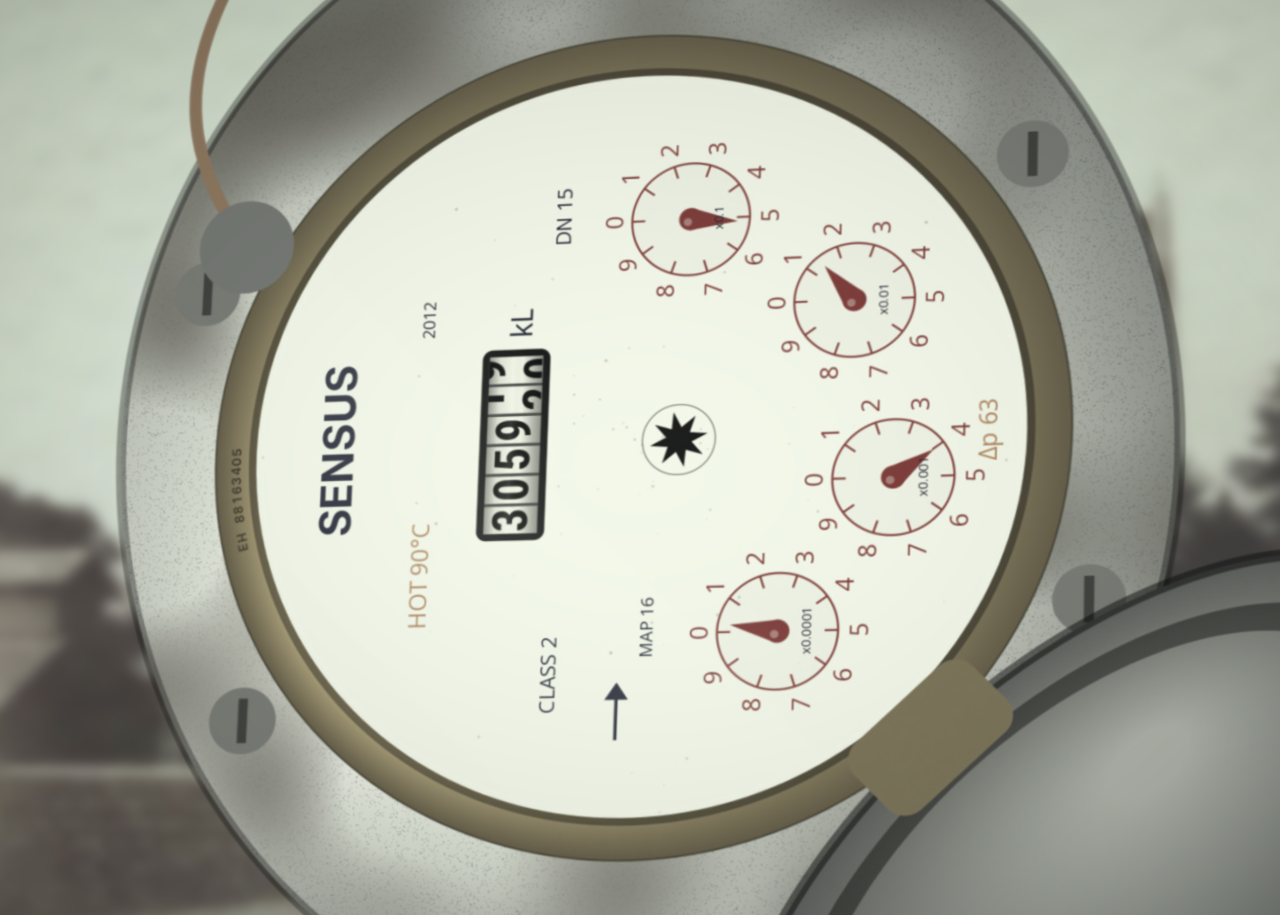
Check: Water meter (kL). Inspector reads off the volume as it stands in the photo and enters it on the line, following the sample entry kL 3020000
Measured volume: kL 305919.5140
